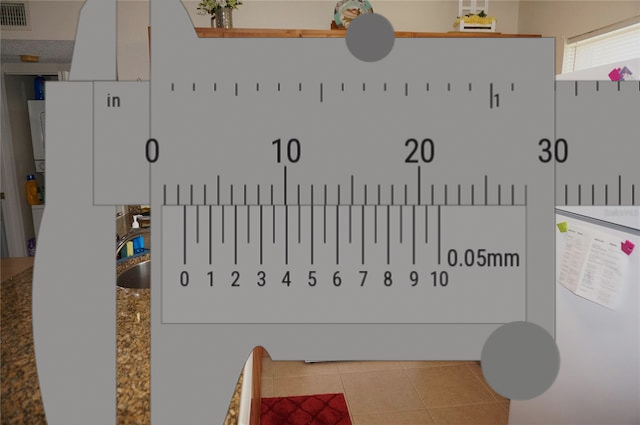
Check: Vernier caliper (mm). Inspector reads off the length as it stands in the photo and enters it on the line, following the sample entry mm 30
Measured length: mm 2.5
